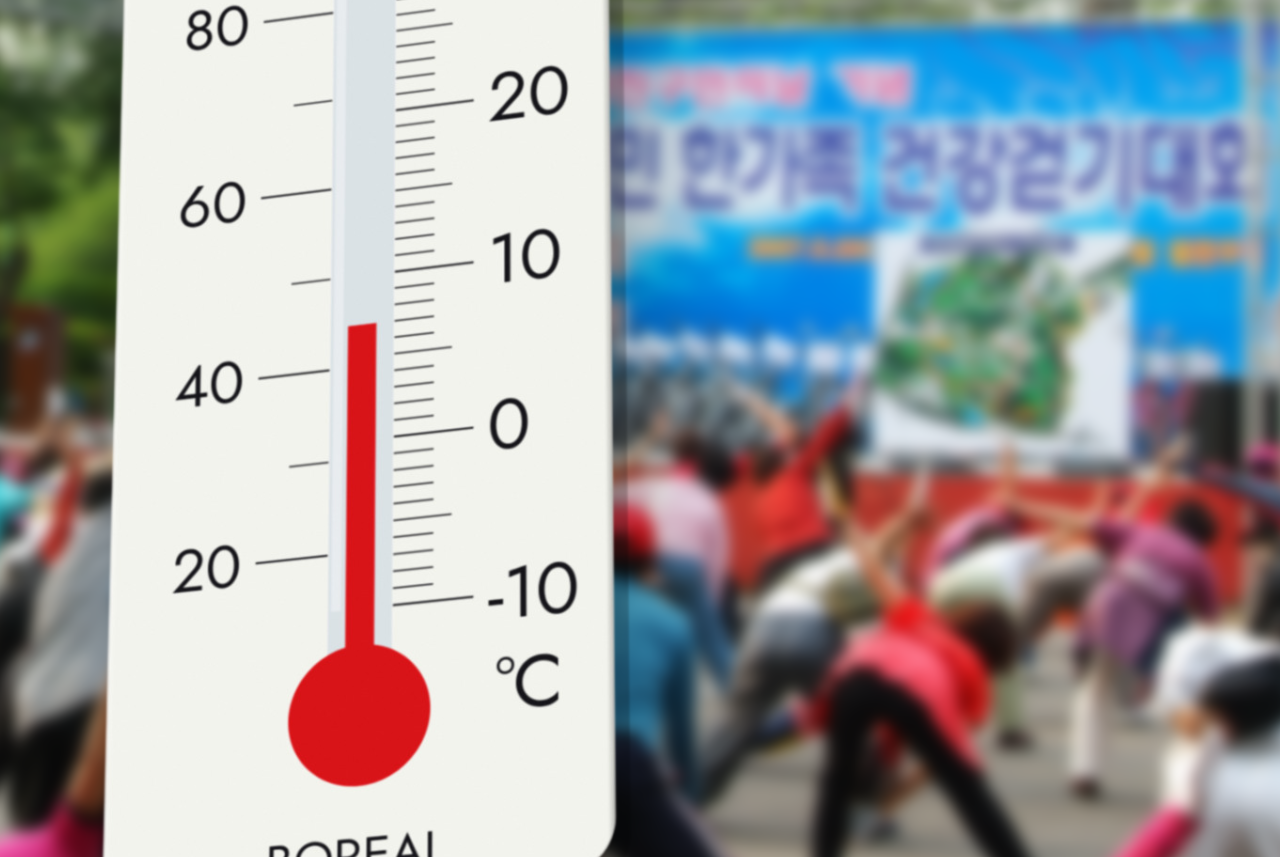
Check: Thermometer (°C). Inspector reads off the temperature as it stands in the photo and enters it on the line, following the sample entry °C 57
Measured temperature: °C 7
